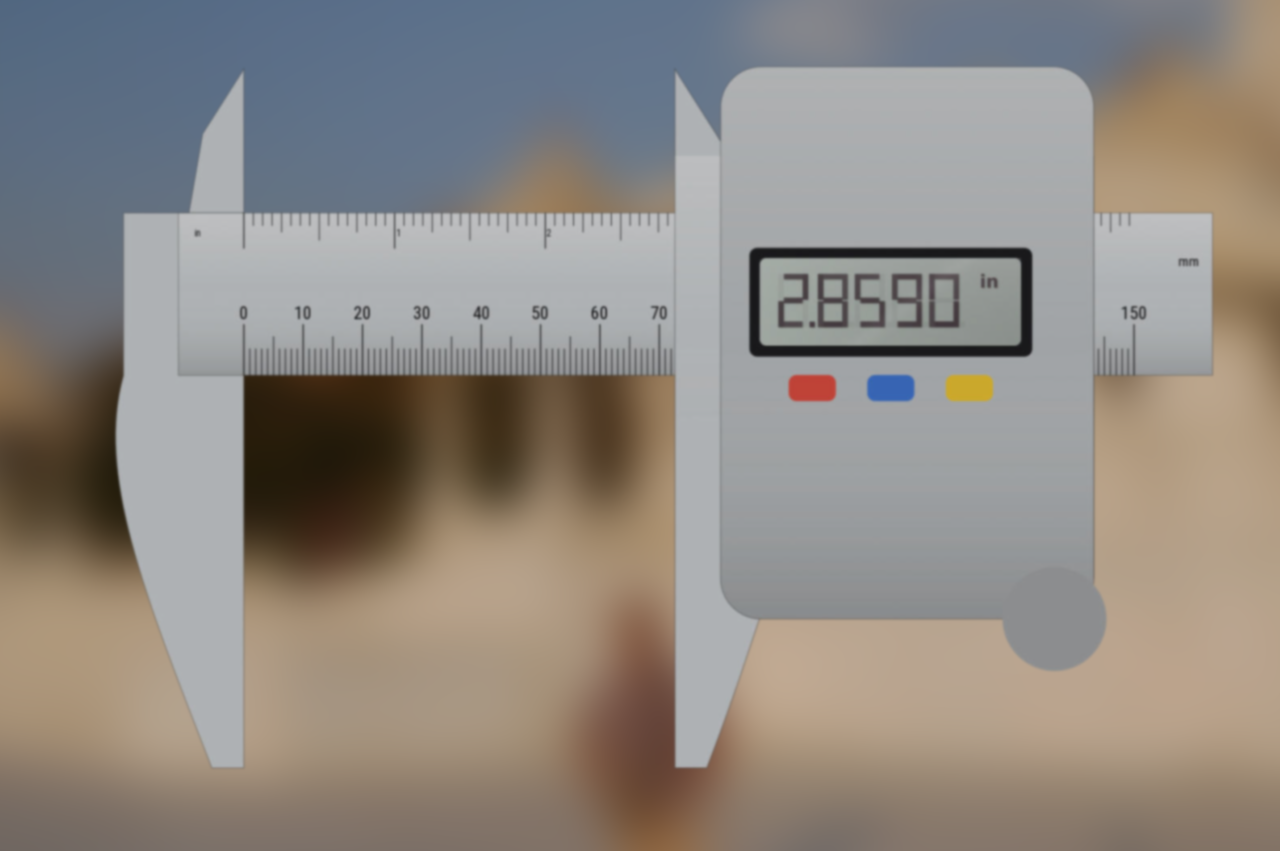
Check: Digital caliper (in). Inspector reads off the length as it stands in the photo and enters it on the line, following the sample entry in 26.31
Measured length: in 2.8590
